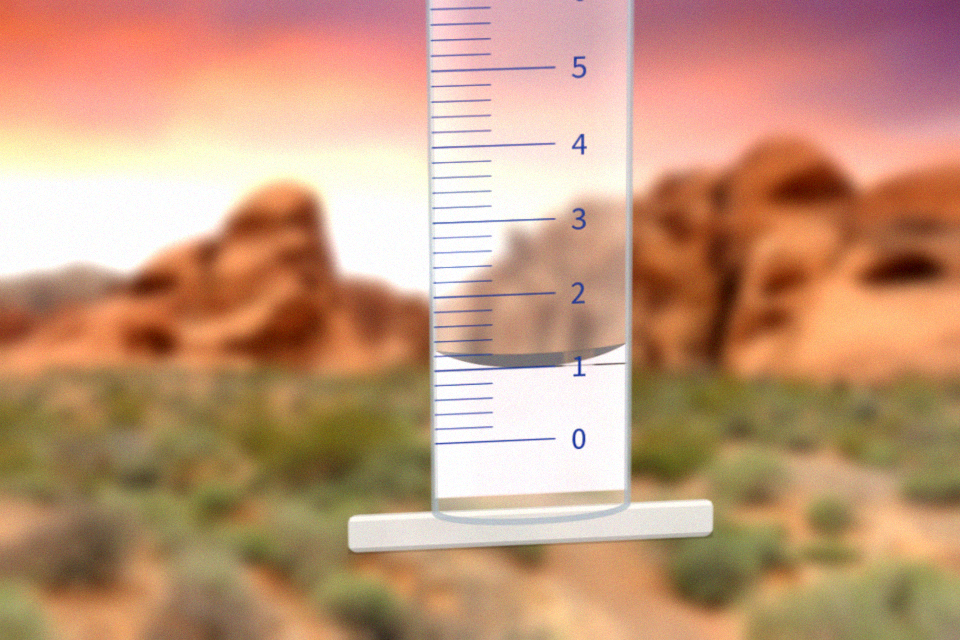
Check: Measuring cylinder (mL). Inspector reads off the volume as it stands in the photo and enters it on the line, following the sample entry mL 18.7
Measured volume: mL 1
